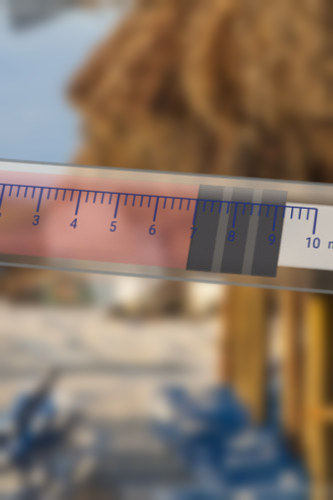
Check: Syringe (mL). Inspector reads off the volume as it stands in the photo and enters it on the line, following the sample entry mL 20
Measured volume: mL 7
